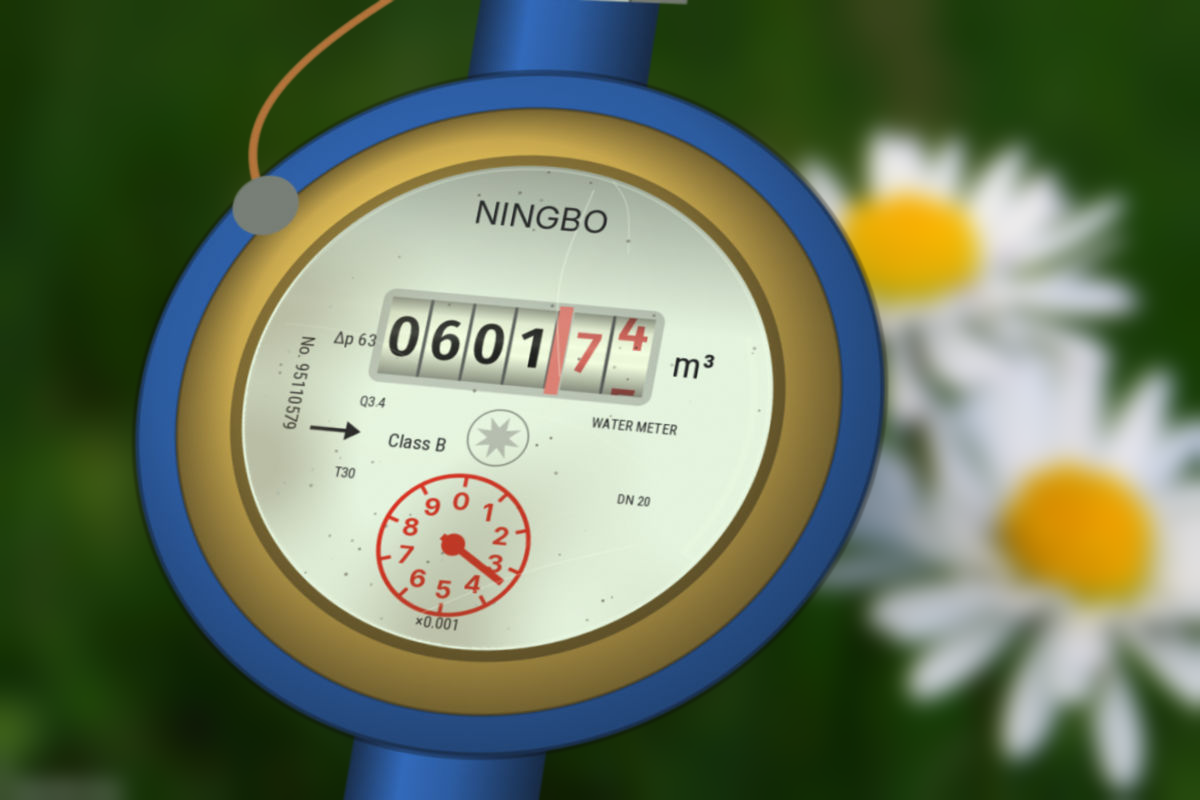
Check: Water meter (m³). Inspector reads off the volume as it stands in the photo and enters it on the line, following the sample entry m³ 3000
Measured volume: m³ 601.743
